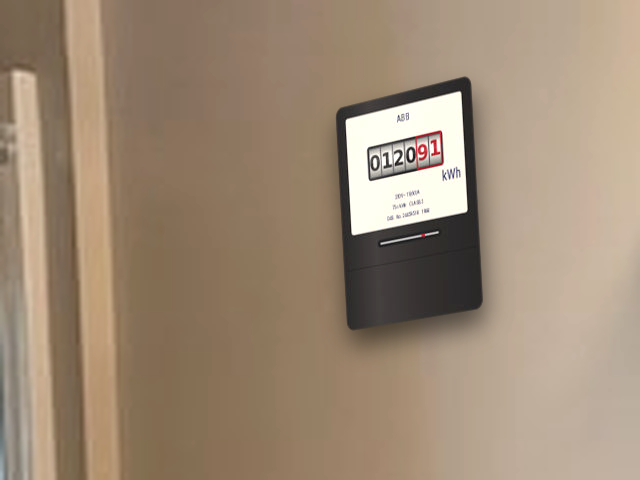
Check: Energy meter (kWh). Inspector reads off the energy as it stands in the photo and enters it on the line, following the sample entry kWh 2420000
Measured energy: kWh 120.91
